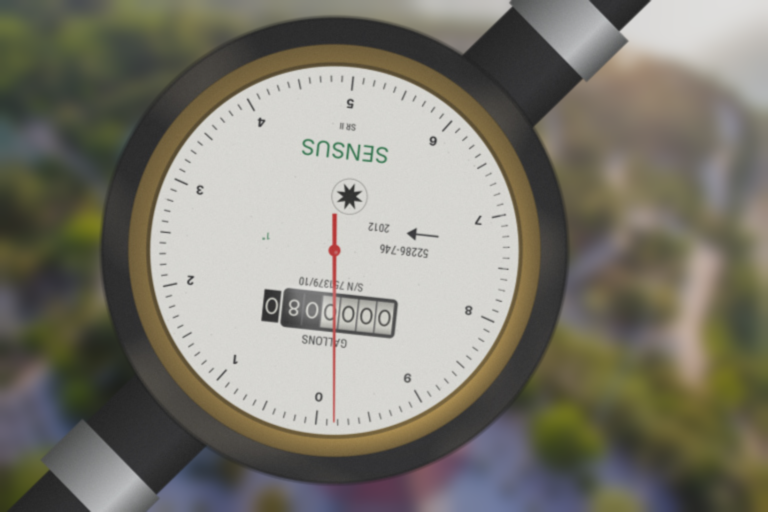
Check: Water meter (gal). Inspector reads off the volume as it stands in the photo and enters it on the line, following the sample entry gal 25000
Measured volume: gal 79.8
